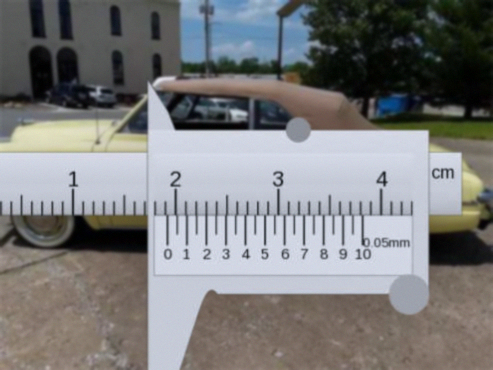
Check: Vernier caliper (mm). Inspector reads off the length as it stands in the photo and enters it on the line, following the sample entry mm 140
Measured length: mm 19.2
